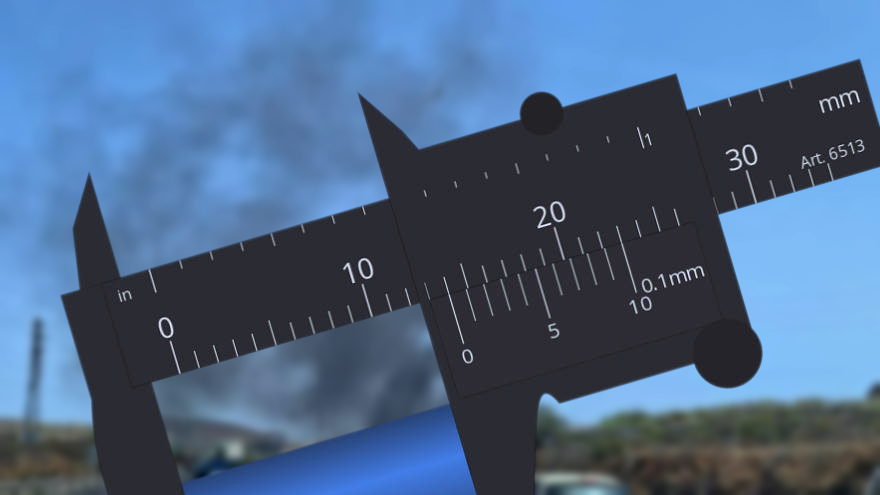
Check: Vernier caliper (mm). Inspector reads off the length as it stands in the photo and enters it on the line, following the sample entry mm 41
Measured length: mm 14.0
